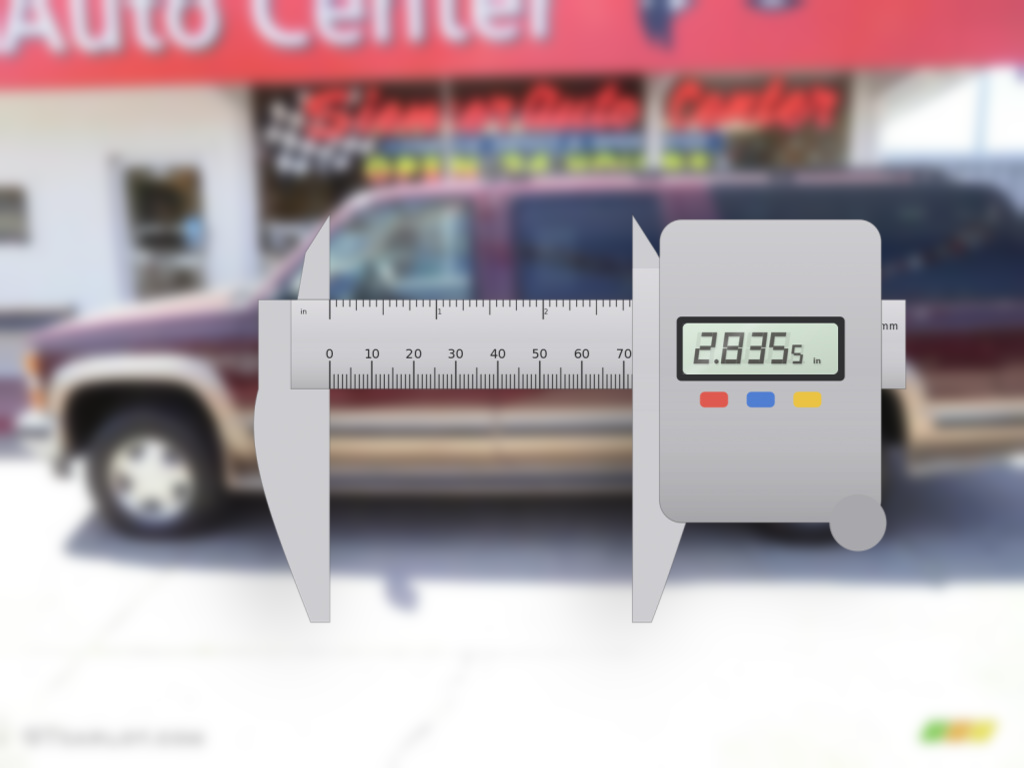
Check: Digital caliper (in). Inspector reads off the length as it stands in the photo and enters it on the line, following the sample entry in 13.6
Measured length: in 2.8355
